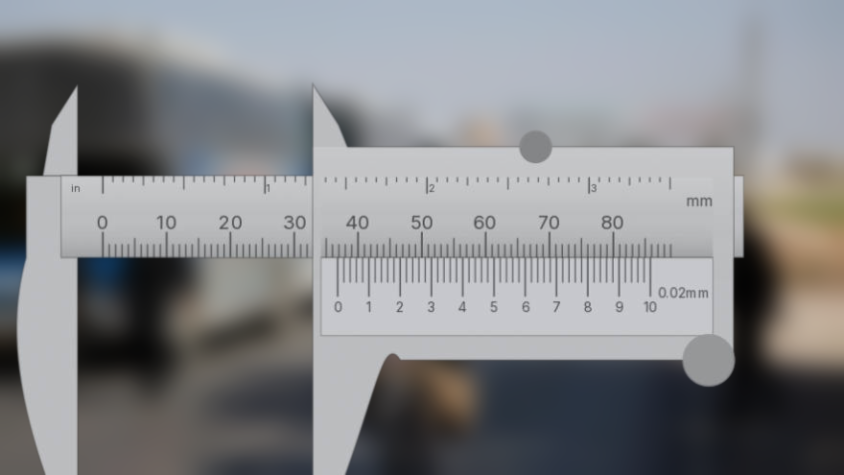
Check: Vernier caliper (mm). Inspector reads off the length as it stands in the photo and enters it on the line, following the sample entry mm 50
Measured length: mm 36.8
